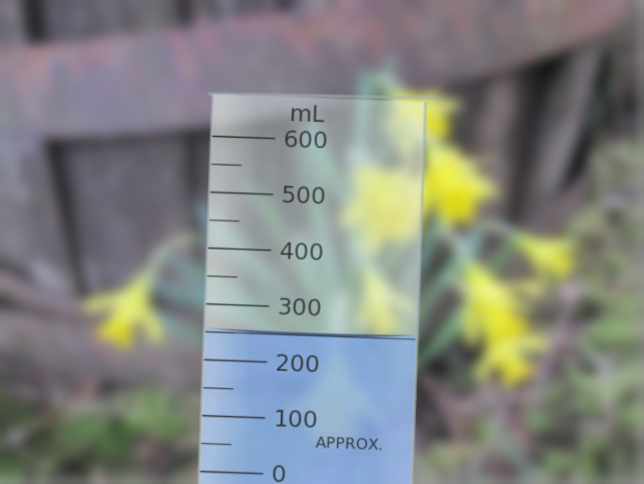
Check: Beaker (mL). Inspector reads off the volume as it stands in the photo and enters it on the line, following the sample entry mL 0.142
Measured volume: mL 250
